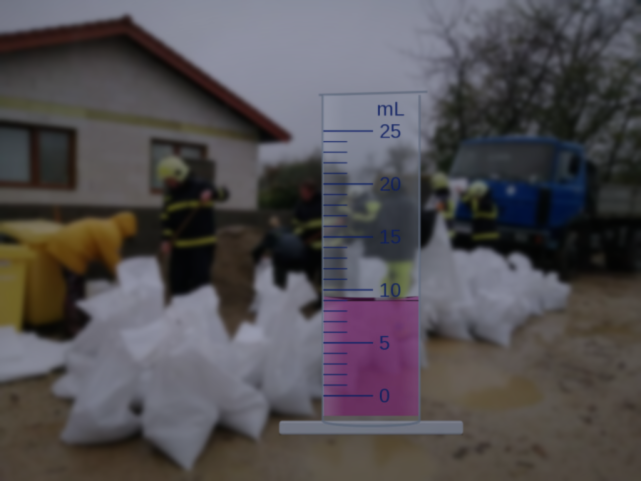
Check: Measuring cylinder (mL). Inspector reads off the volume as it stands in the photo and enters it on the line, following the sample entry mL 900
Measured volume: mL 9
